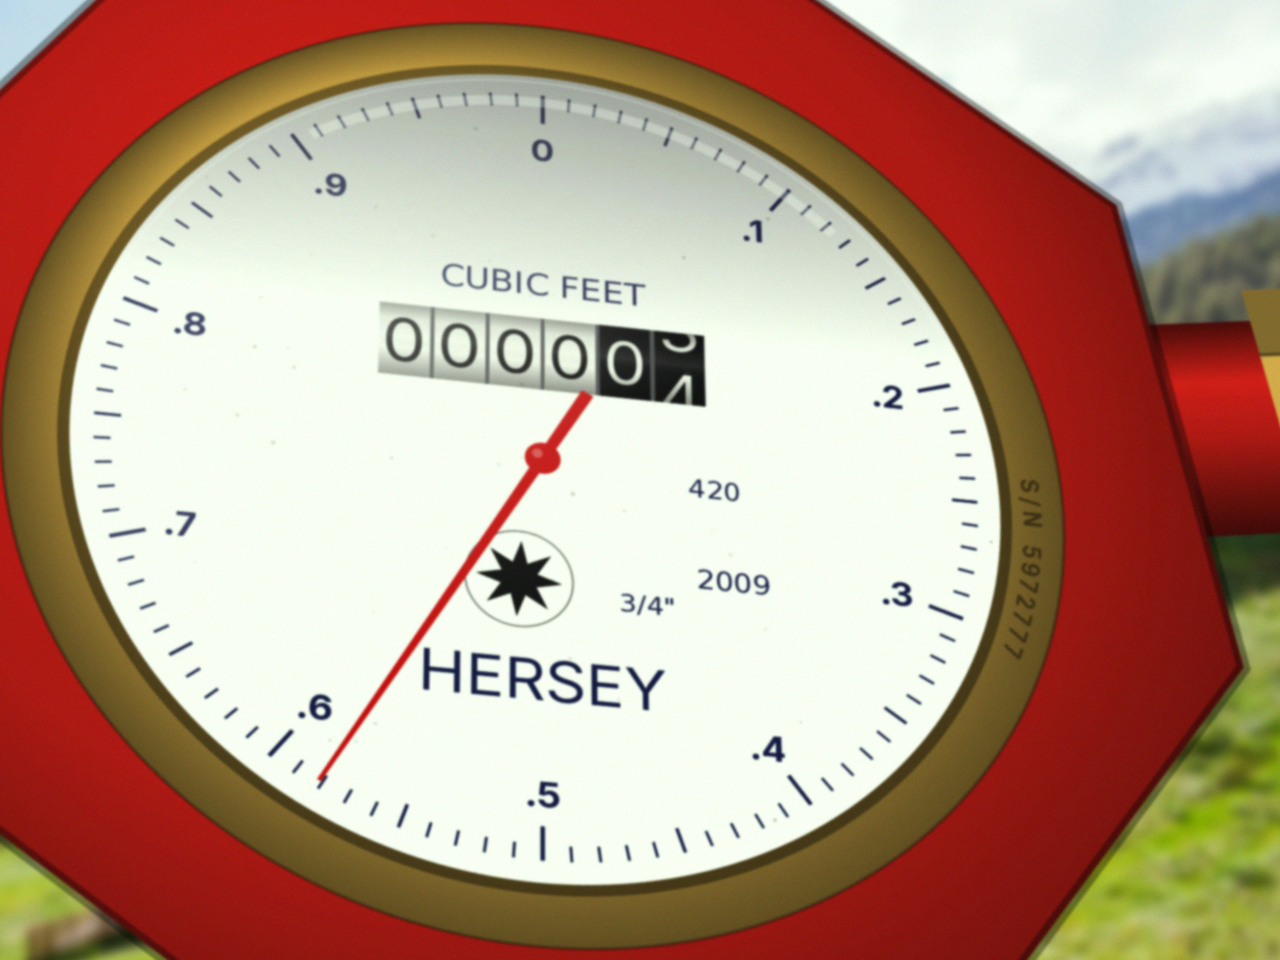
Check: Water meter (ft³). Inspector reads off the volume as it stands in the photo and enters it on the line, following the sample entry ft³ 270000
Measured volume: ft³ 3.58
